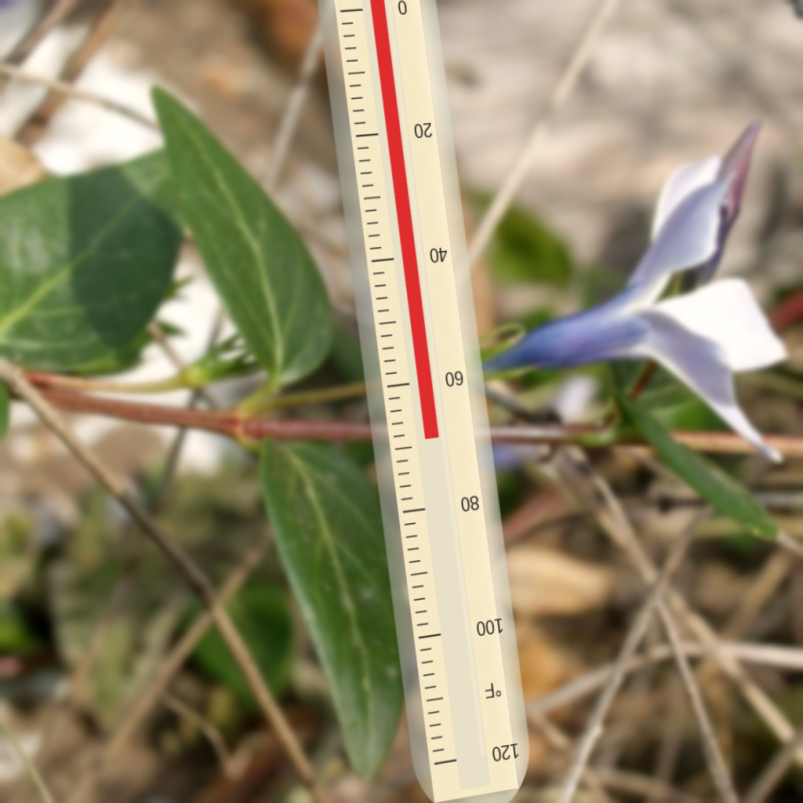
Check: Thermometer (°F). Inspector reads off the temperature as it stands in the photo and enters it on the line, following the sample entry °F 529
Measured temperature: °F 69
